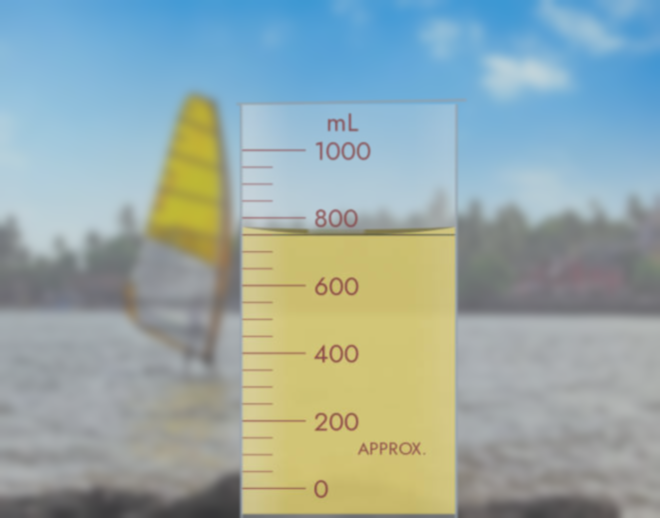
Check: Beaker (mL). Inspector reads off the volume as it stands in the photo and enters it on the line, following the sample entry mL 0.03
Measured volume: mL 750
